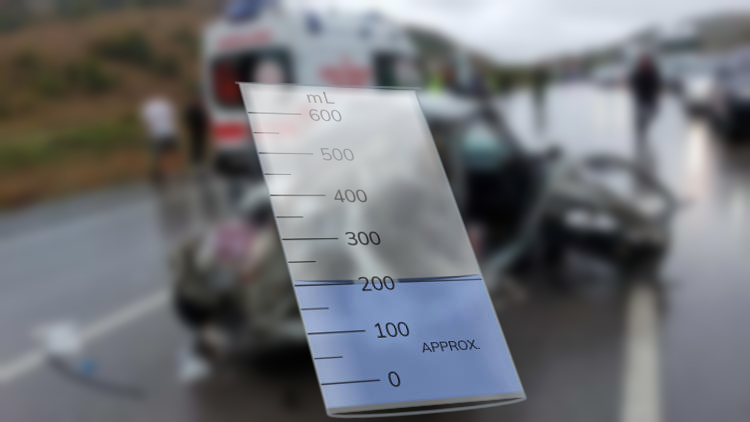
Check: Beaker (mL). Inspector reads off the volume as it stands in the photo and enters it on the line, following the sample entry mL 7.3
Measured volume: mL 200
